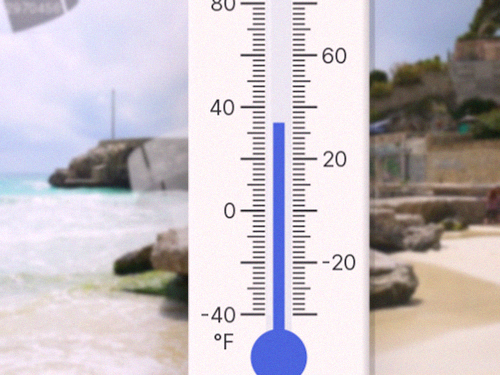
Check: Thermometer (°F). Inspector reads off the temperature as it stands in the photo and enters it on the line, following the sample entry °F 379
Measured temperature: °F 34
